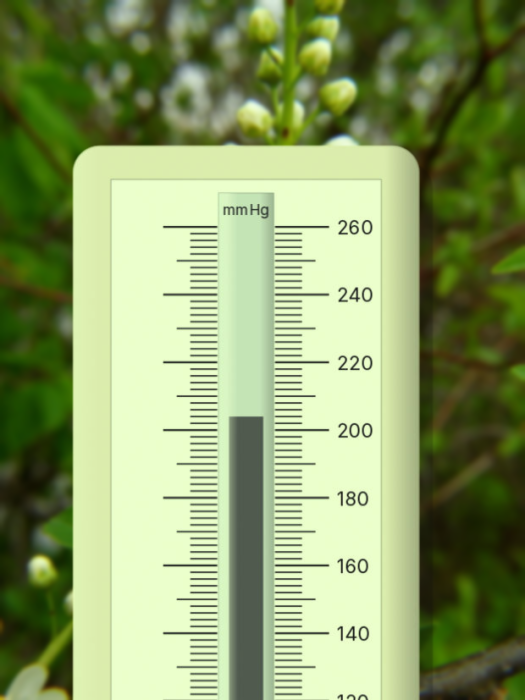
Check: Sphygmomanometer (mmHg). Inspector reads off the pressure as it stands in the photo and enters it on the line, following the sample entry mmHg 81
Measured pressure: mmHg 204
